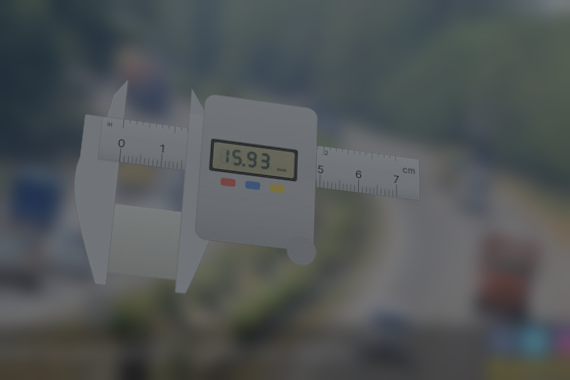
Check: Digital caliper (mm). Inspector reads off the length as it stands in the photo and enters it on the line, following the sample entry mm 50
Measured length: mm 15.93
